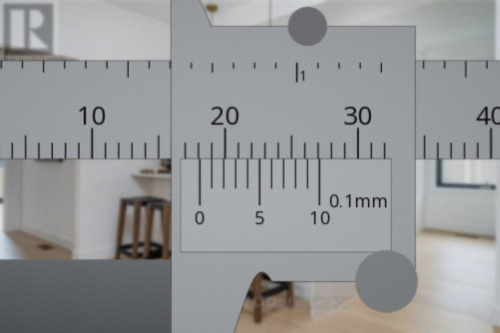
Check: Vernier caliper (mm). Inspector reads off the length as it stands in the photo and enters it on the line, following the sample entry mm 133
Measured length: mm 18.1
